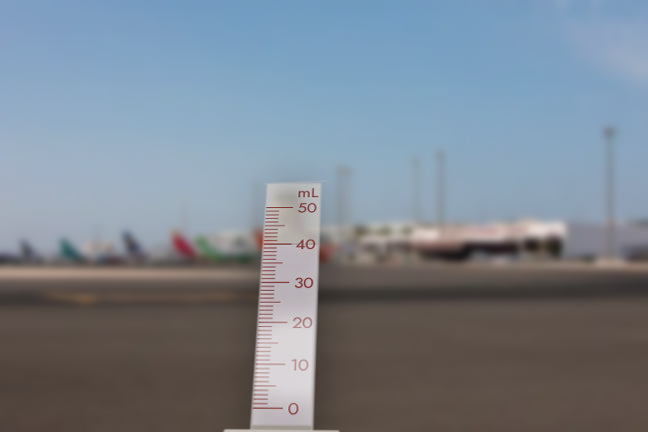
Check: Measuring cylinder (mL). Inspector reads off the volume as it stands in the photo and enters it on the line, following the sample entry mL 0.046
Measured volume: mL 40
